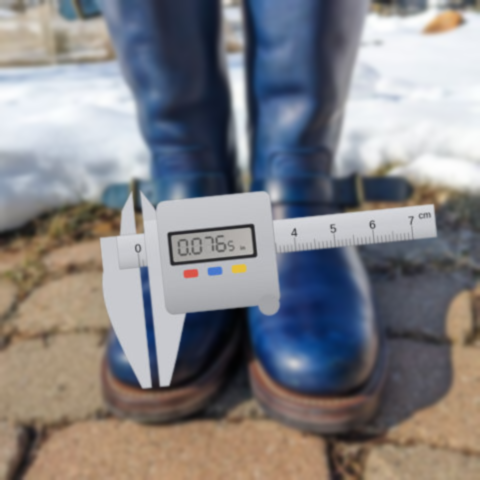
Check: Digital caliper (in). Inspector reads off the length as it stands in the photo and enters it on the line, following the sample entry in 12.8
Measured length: in 0.0765
